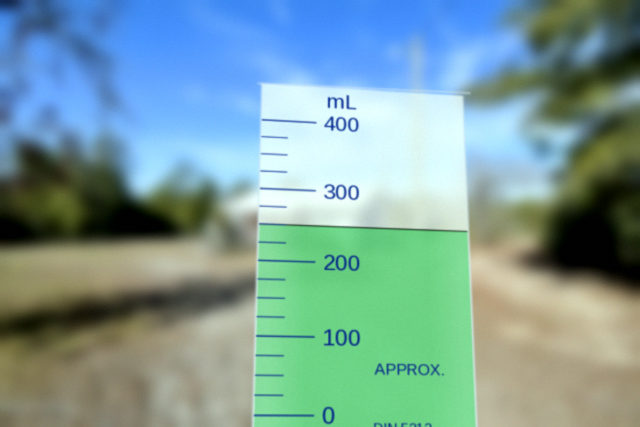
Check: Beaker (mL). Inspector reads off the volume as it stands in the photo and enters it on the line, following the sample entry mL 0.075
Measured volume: mL 250
